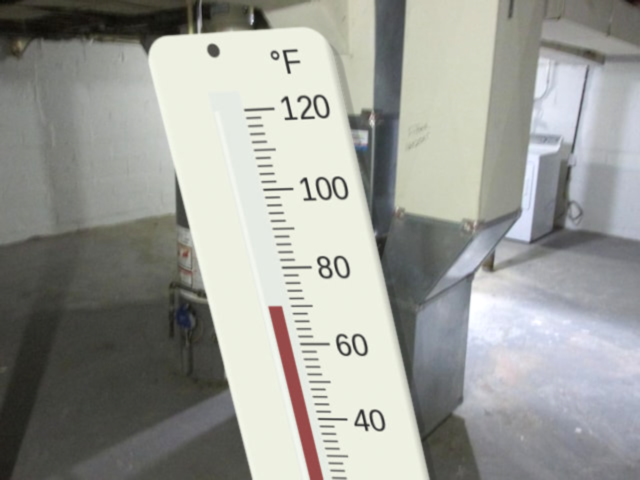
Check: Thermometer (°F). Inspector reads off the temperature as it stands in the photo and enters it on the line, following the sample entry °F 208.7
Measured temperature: °F 70
